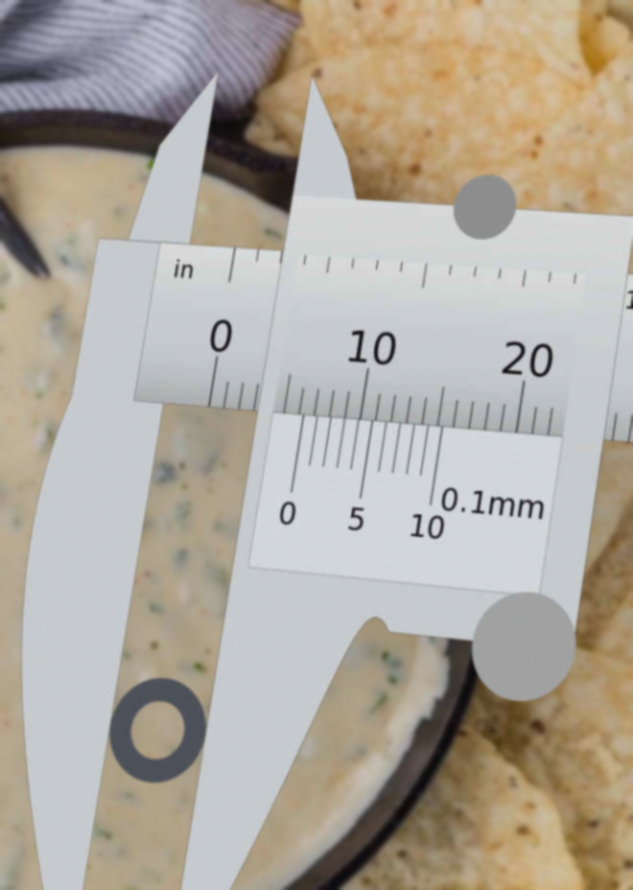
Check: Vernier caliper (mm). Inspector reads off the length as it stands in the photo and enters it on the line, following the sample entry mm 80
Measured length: mm 6.3
